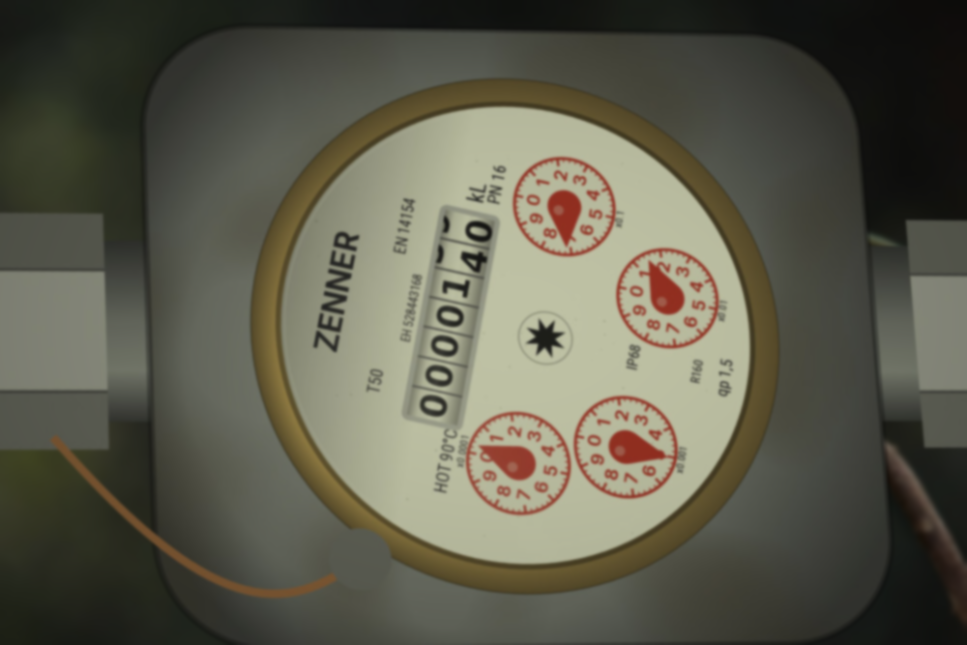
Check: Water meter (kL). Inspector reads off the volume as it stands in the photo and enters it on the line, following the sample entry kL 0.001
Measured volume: kL 139.7150
